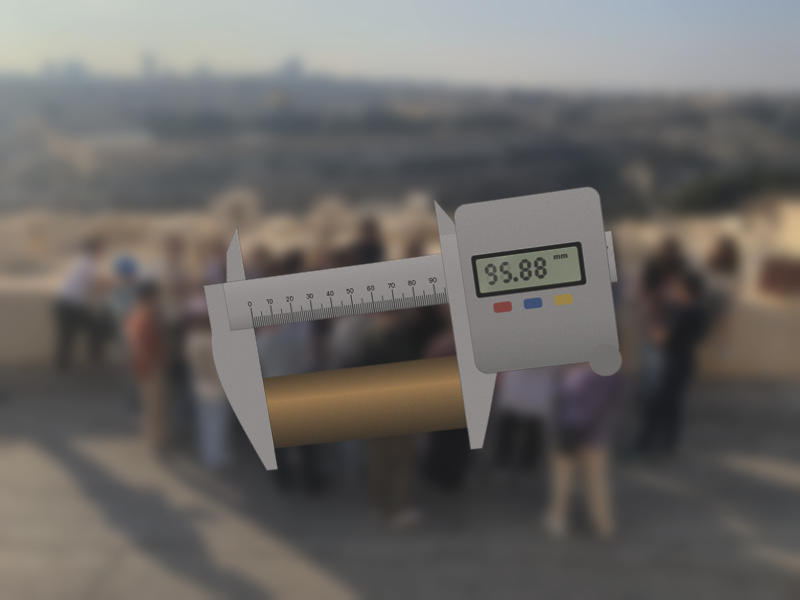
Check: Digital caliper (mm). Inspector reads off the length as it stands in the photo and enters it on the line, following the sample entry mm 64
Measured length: mm 95.88
